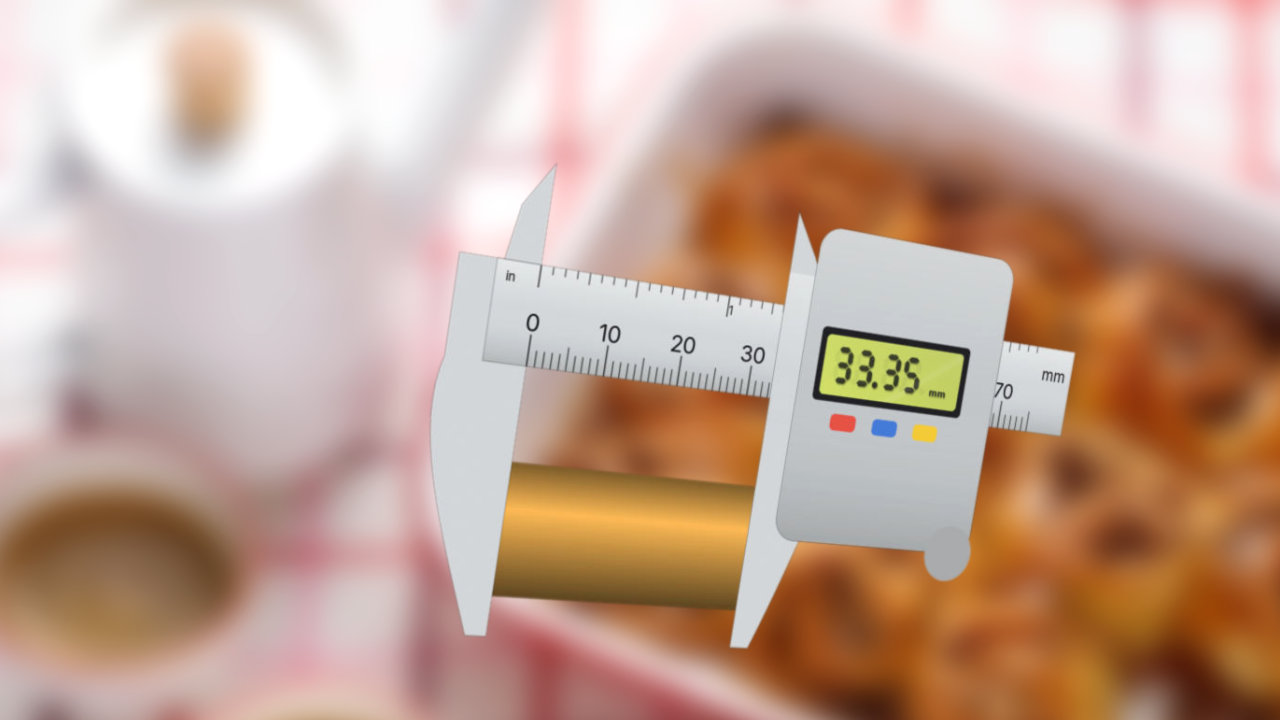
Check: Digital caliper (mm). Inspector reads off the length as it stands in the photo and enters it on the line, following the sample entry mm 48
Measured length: mm 33.35
